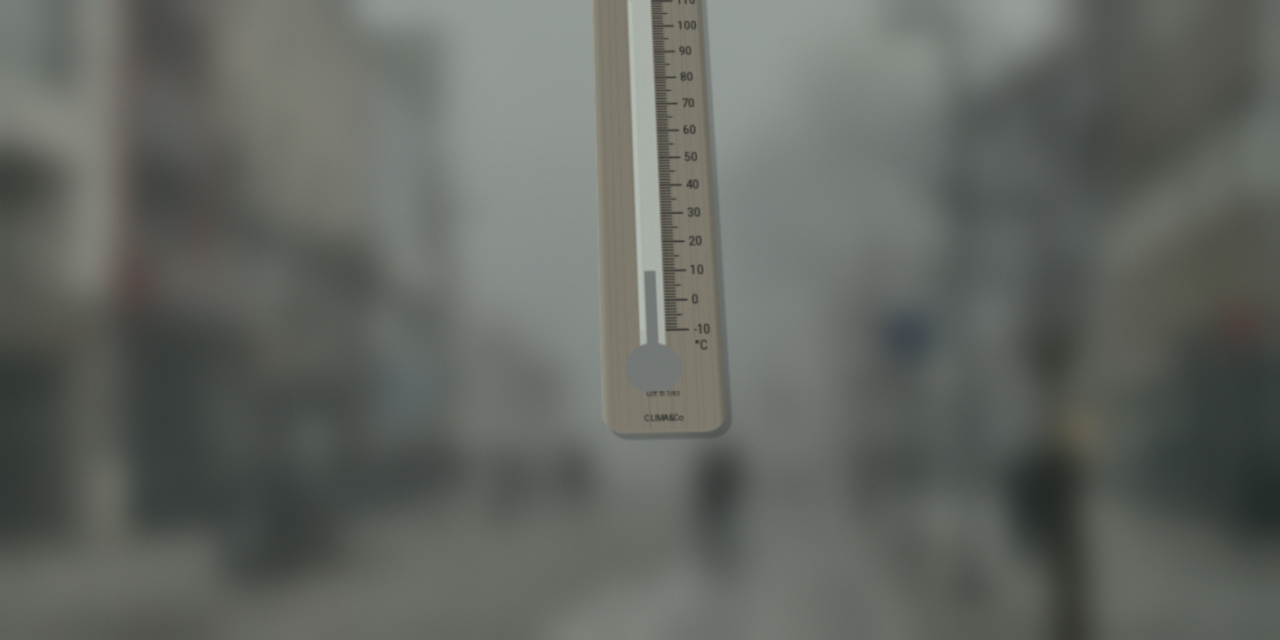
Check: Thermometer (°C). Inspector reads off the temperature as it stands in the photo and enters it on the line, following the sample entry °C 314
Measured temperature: °C 10
